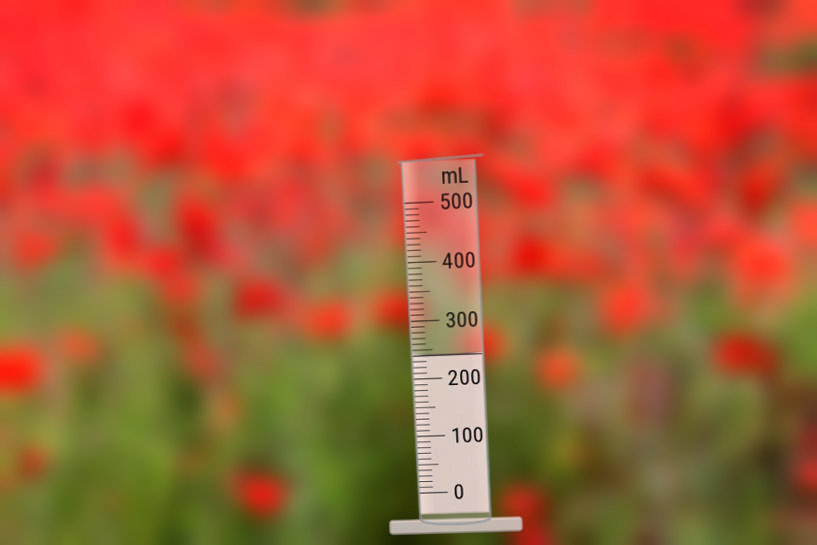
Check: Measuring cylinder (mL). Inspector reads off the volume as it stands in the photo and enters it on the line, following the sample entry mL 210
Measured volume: mL 240
